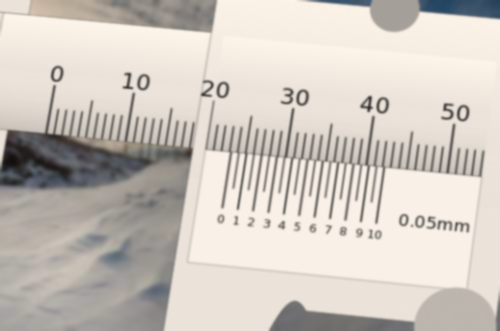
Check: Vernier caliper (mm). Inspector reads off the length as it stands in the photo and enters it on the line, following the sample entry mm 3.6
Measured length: mm 23.2
